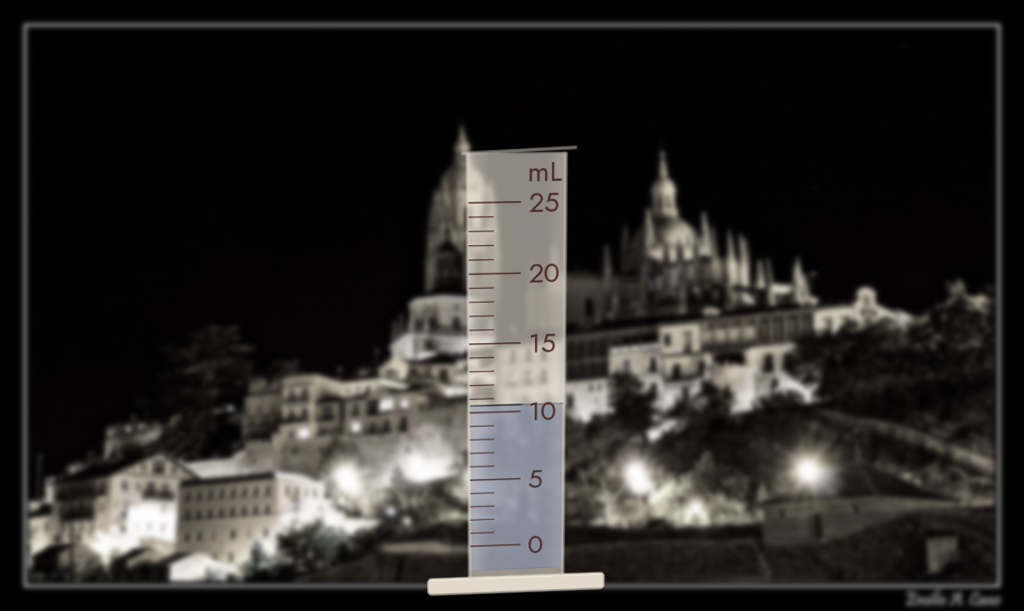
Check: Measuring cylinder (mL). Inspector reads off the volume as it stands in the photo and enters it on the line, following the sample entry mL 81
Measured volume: mL 10.5
